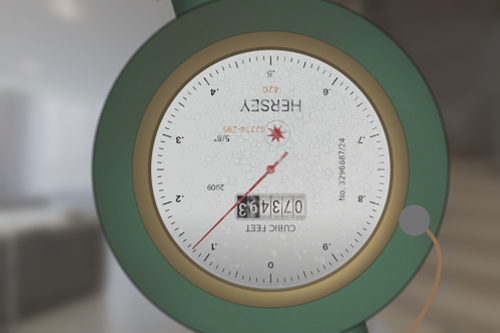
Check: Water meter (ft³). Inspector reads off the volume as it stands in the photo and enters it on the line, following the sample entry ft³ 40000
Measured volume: ft³ 73493.12
